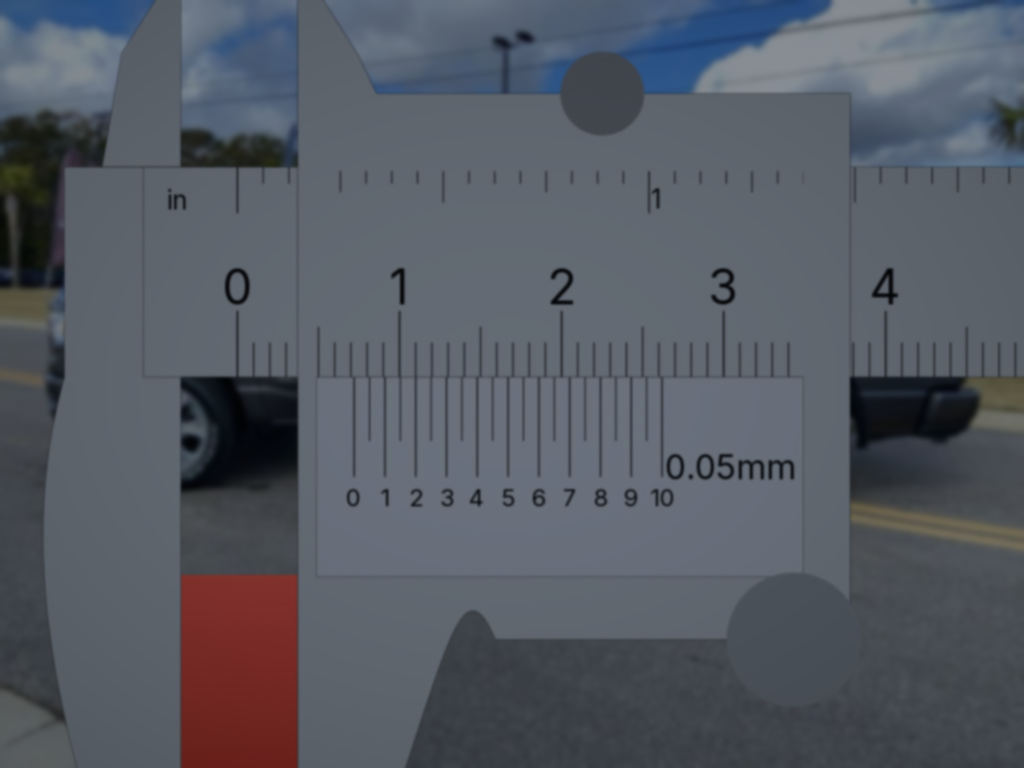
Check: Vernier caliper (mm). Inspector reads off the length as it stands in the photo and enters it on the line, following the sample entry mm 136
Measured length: mm 7.2
